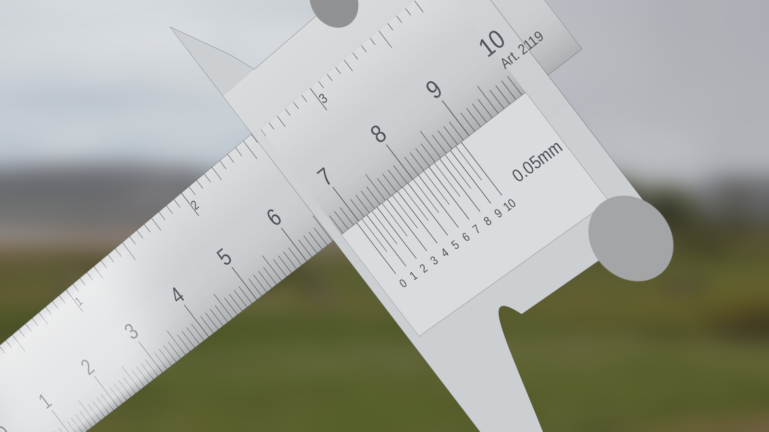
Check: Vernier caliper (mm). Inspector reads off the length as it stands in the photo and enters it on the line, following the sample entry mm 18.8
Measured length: mm 69.6
